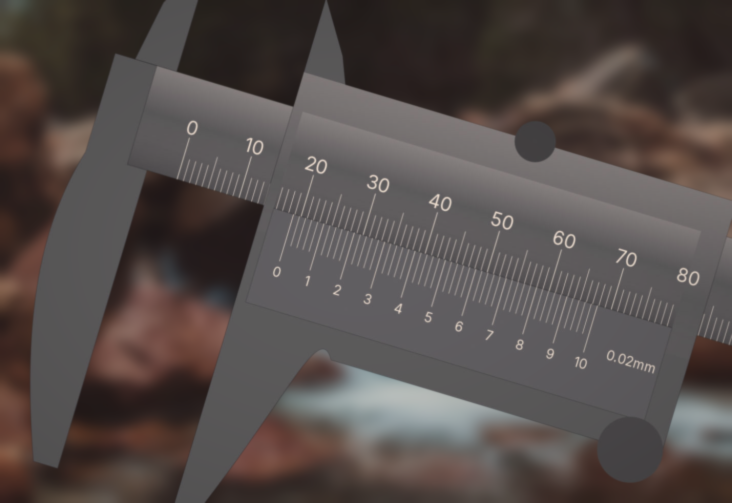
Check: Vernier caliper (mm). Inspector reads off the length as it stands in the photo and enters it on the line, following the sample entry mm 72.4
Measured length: mm 18.8
